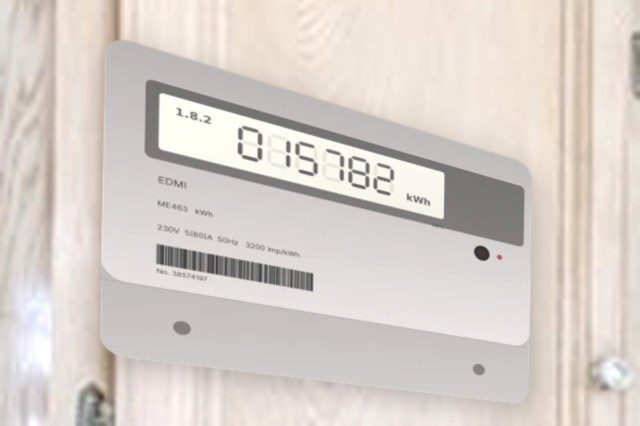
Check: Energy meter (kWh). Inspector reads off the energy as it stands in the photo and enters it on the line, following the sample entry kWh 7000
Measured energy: kWh 15782
